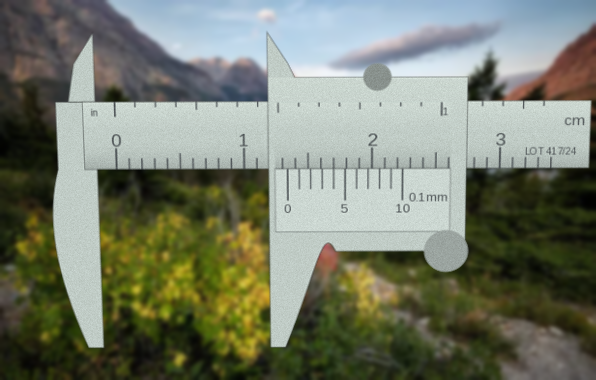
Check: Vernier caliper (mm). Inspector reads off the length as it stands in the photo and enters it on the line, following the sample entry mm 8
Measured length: mm 13.4
